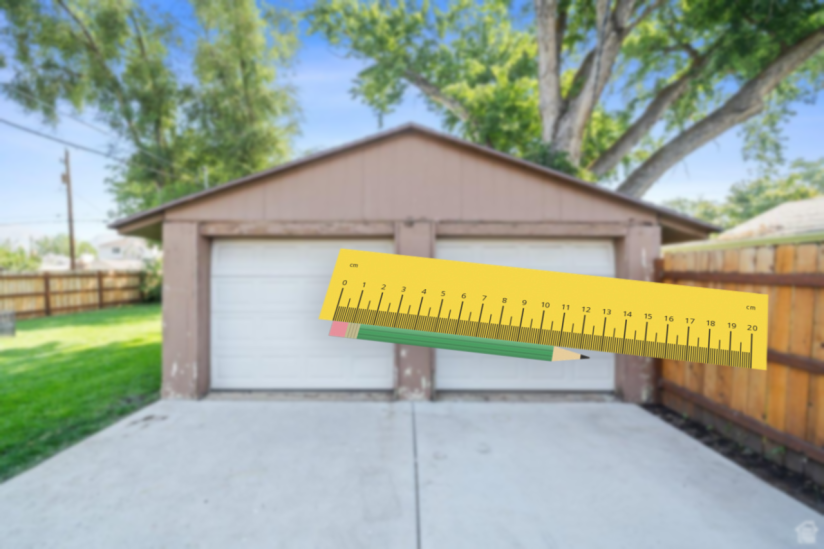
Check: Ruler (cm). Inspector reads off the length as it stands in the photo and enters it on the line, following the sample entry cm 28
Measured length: cm 12.5
